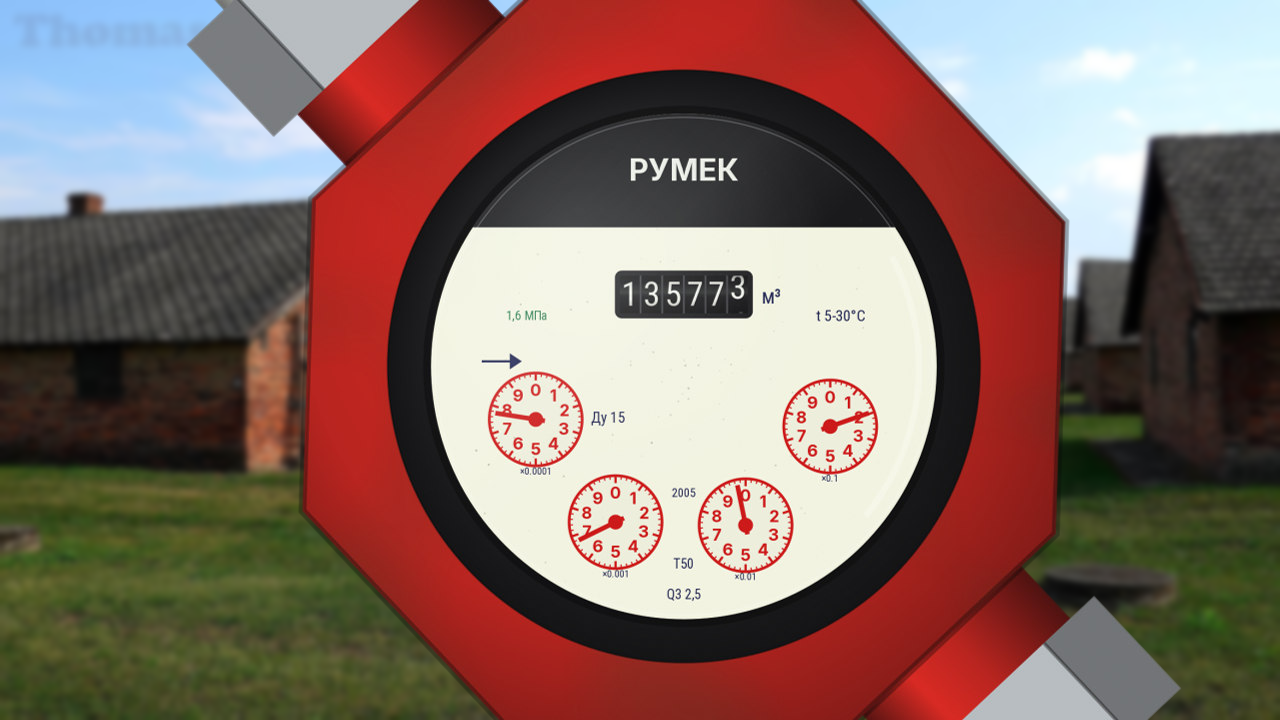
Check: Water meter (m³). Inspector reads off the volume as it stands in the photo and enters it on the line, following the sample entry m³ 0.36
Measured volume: m³ 135773.1967
